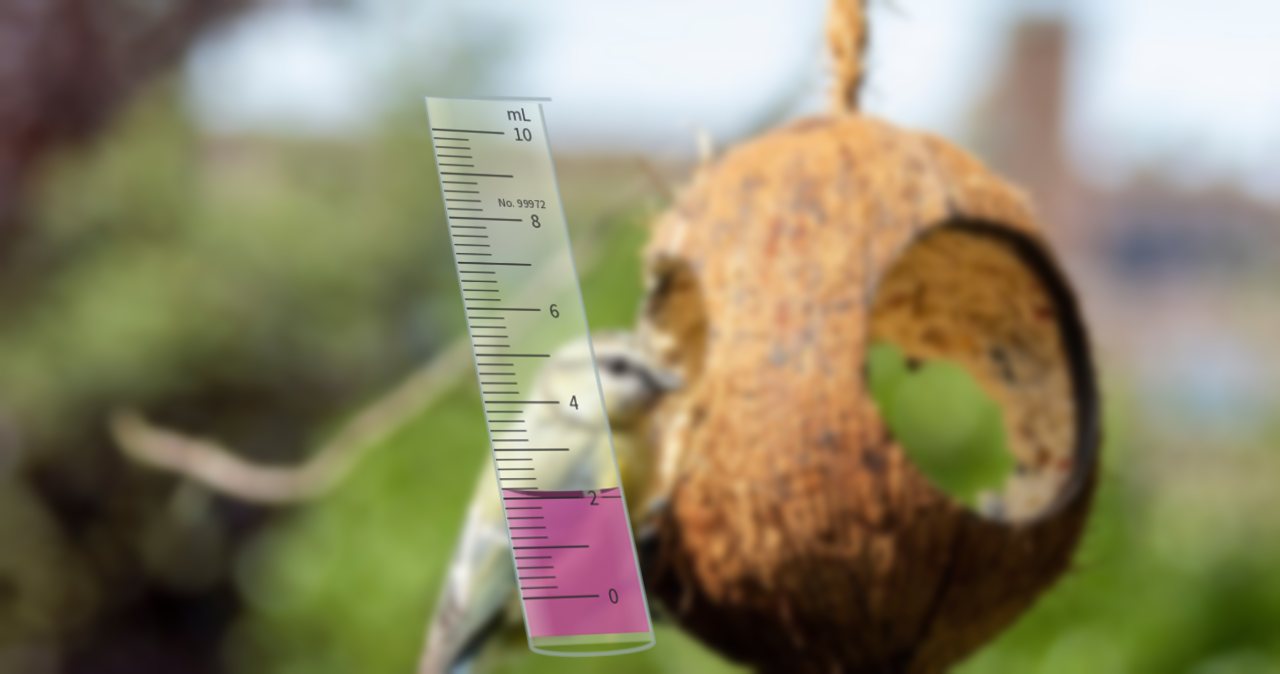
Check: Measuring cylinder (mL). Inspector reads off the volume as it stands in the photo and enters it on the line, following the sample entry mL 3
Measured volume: mL 2
